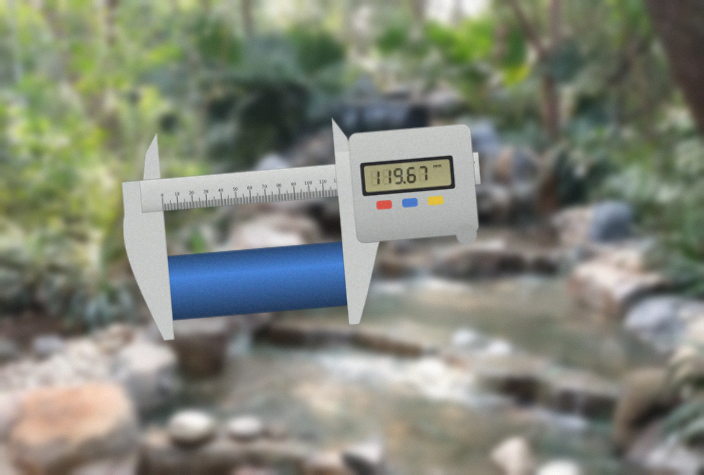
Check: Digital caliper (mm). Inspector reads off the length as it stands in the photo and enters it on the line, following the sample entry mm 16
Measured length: mm 119.67
